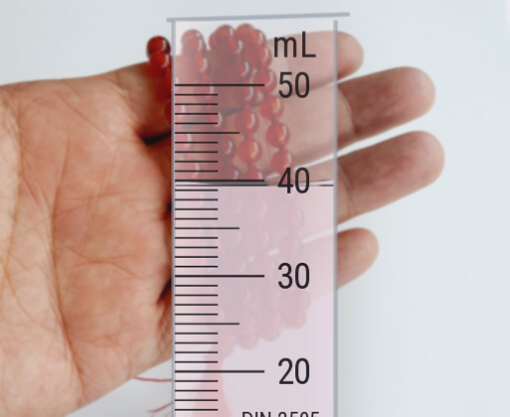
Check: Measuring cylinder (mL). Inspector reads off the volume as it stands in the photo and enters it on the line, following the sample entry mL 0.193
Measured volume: mL 39.5
